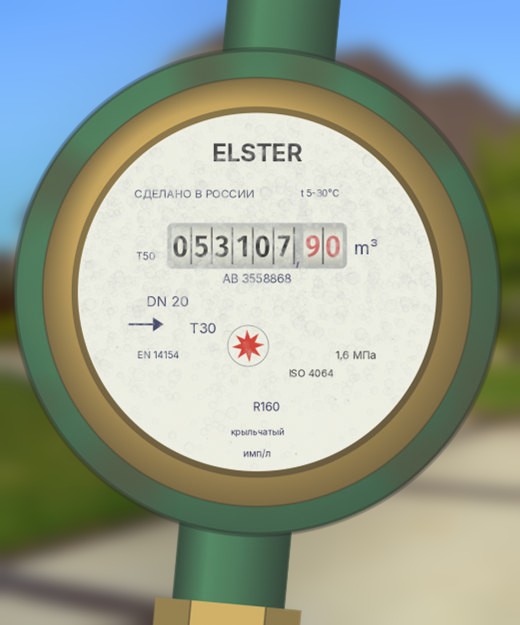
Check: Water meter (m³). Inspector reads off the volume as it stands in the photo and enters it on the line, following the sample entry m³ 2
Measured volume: m³ 53107.90
